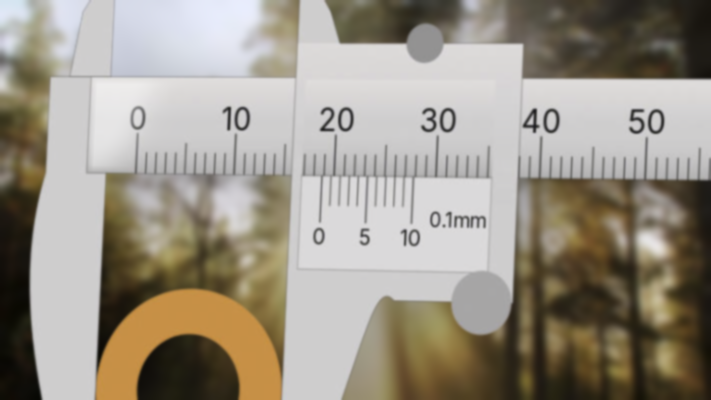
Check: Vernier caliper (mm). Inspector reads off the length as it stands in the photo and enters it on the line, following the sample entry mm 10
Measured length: mm 18.8
